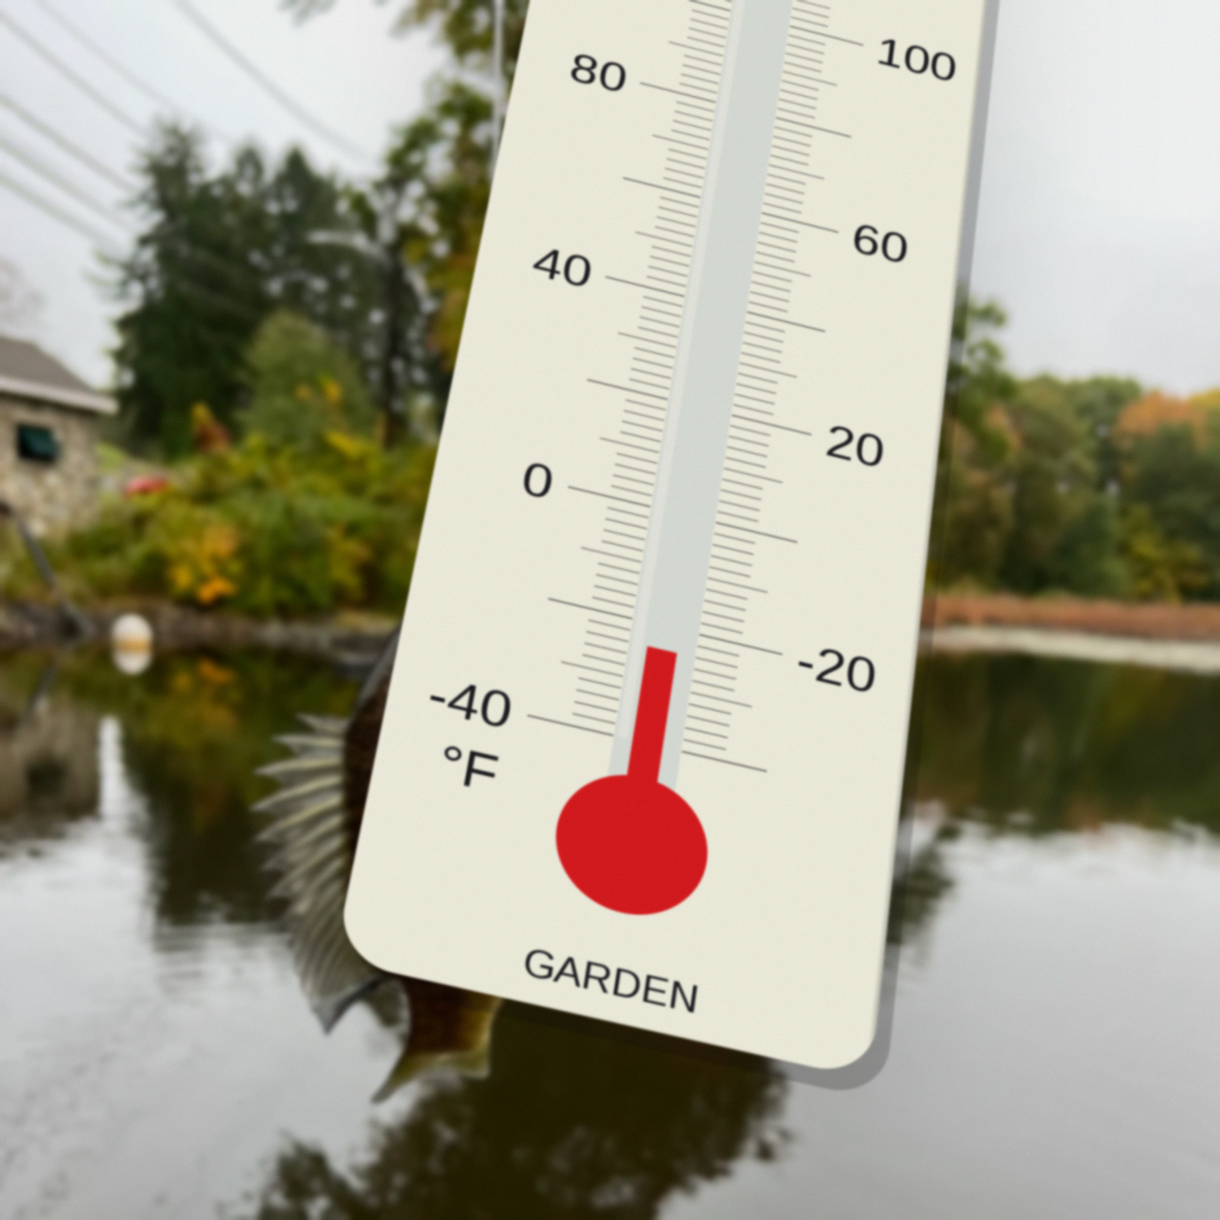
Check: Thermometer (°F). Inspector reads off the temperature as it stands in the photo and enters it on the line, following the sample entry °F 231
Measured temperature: °F -24
